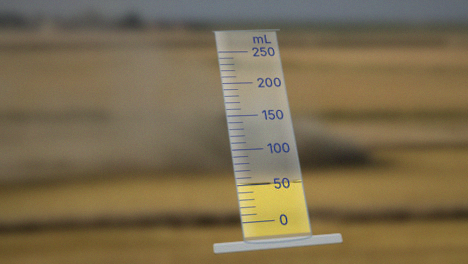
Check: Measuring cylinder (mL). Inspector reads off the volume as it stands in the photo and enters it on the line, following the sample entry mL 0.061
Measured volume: mL 50
